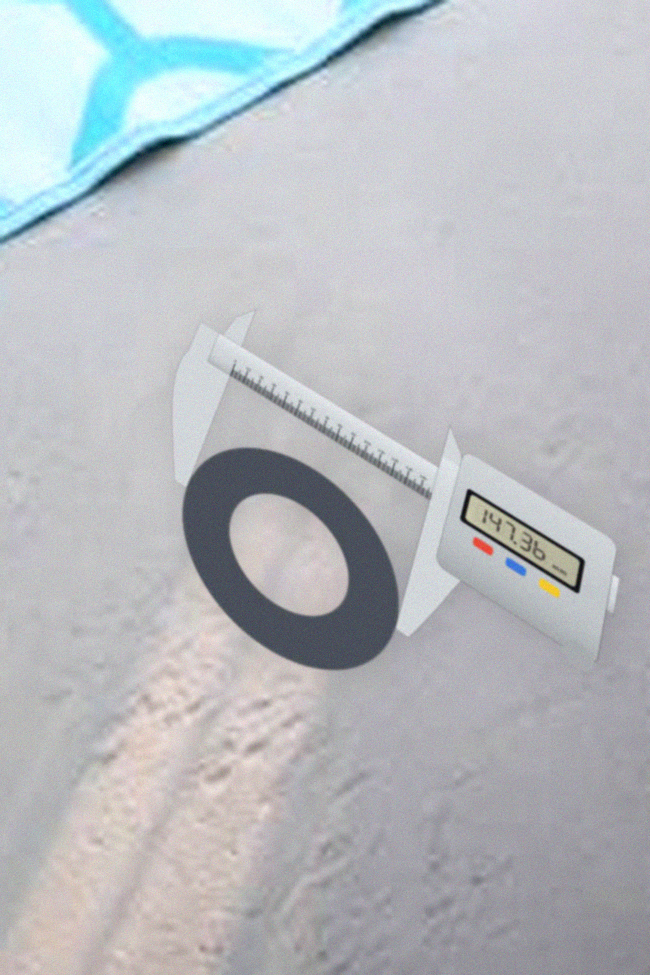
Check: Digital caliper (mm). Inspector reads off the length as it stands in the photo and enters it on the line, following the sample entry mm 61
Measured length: mm 147.36
